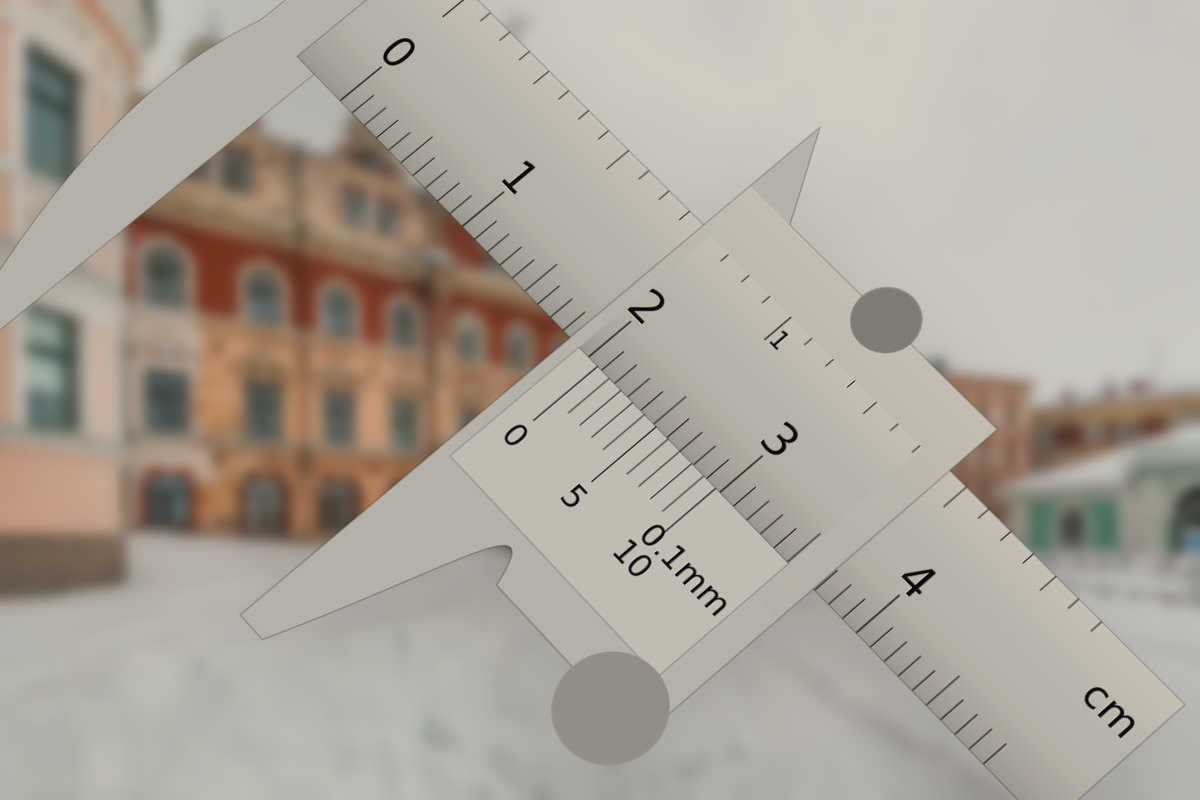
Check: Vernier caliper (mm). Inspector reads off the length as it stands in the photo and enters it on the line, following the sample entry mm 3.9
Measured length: mm 20.7
